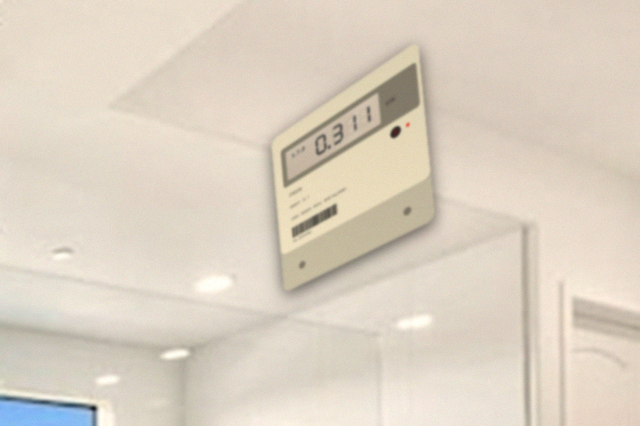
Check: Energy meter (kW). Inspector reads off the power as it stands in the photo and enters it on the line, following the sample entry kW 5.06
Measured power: kW 0.311
